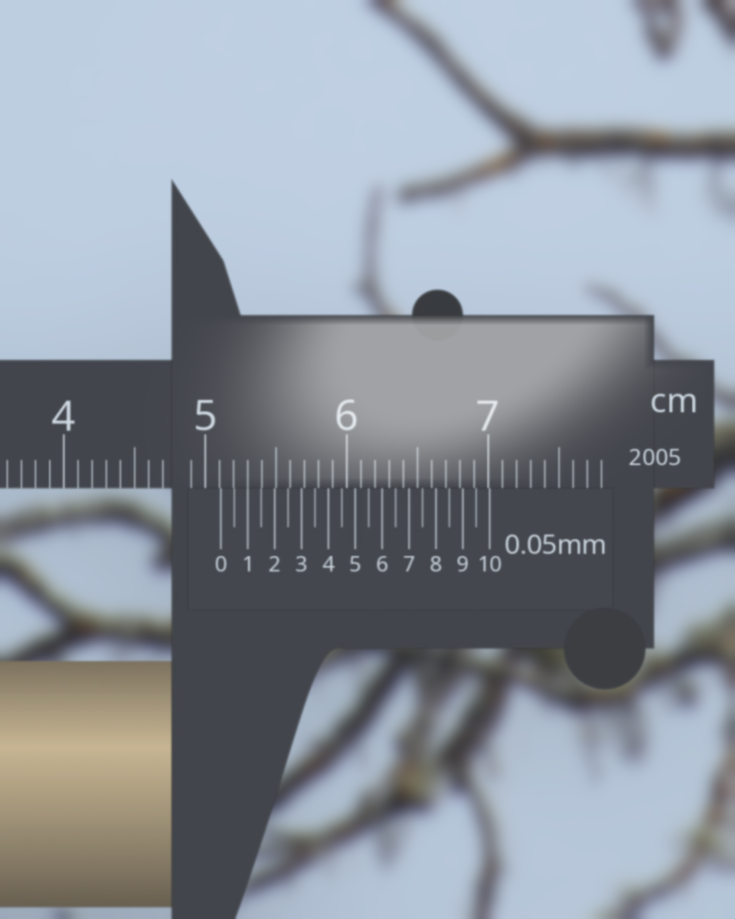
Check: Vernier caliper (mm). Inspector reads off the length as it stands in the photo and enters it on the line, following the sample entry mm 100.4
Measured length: mm 51.1
